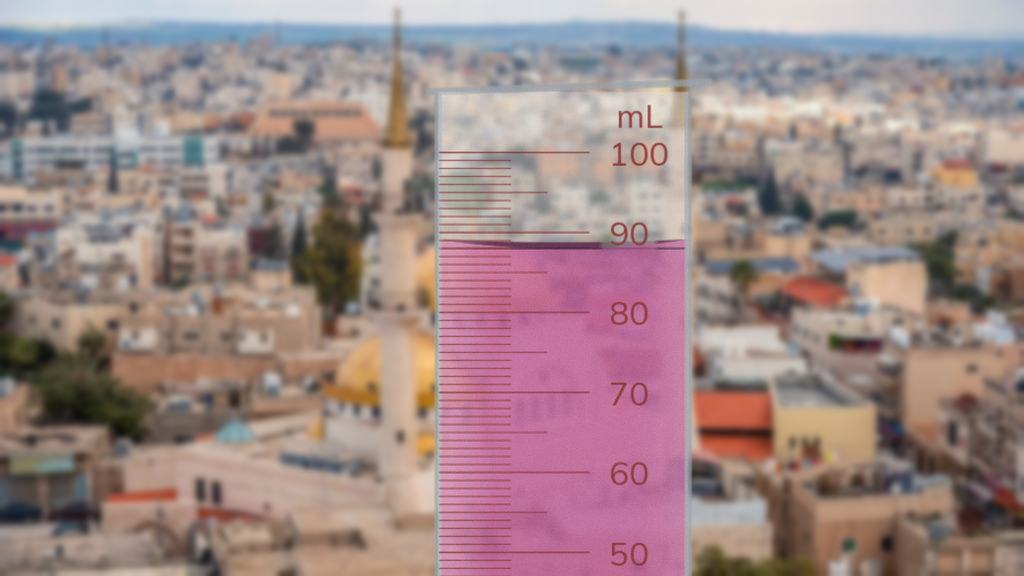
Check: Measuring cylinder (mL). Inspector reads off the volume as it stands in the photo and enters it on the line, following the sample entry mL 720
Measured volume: mL 88
